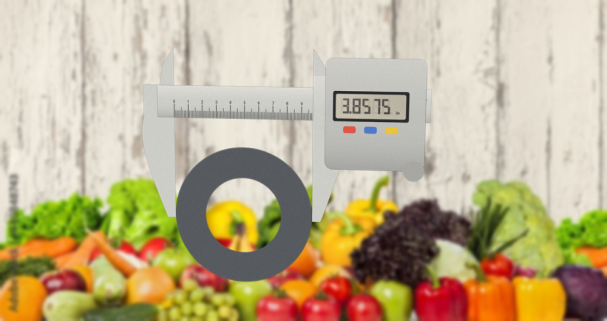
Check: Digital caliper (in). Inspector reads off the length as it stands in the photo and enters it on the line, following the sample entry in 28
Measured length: in 3.8575
